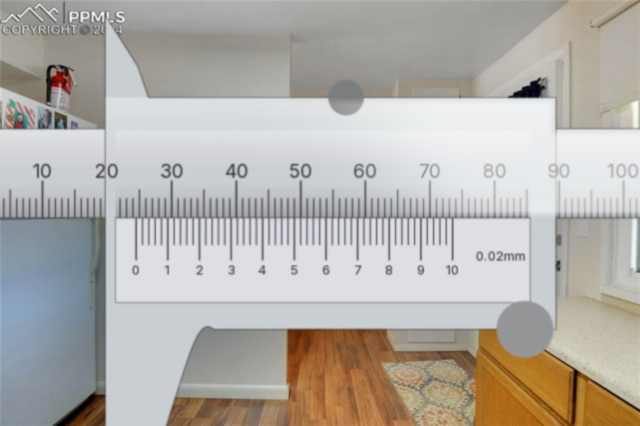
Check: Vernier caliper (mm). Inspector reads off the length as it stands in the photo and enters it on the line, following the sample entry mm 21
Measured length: mm 24.5
